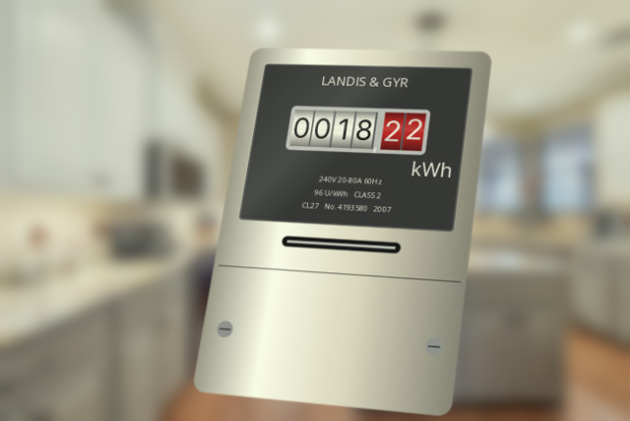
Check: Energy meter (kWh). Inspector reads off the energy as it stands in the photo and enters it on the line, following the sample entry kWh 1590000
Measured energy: kWh 18.22
